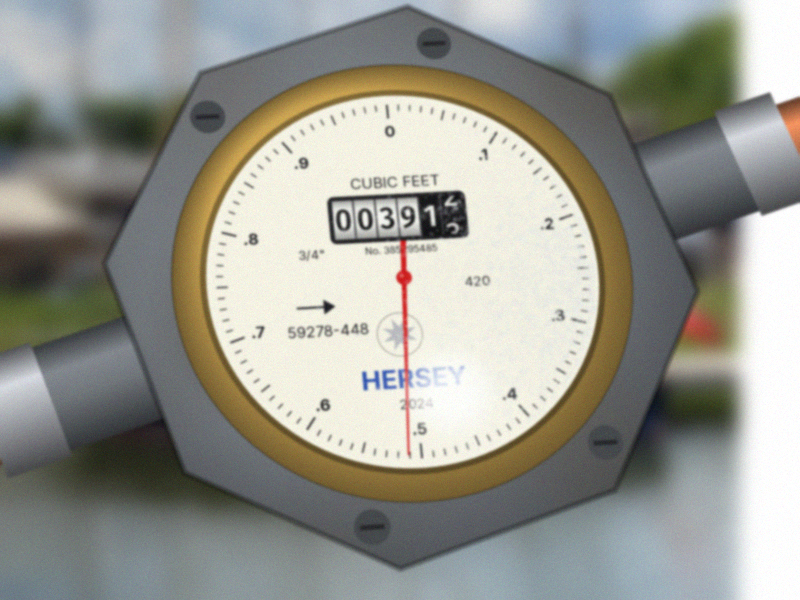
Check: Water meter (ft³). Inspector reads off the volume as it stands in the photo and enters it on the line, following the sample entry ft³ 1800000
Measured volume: ft³ 3912.51
